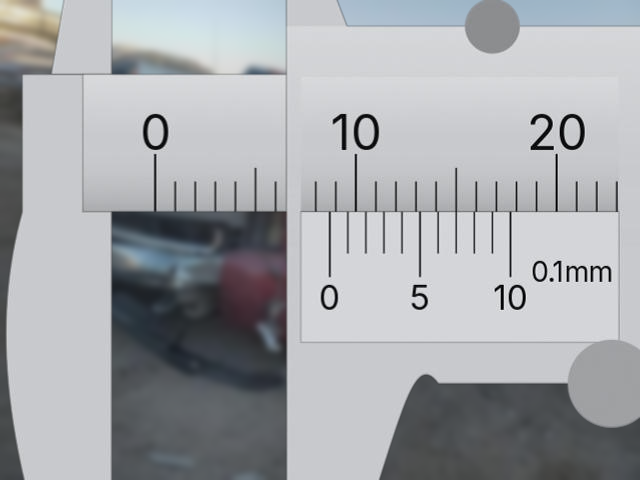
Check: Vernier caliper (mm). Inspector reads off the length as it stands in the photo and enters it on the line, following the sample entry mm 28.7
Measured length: mm 8.7
